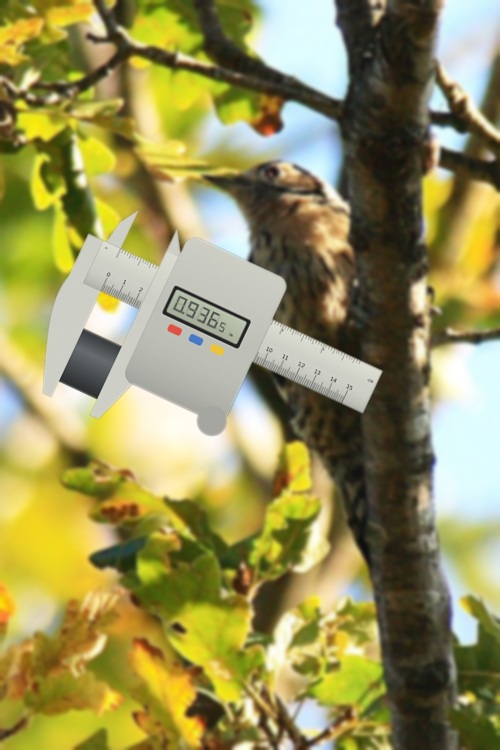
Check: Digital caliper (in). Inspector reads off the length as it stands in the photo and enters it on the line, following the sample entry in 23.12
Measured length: in 0.9365
